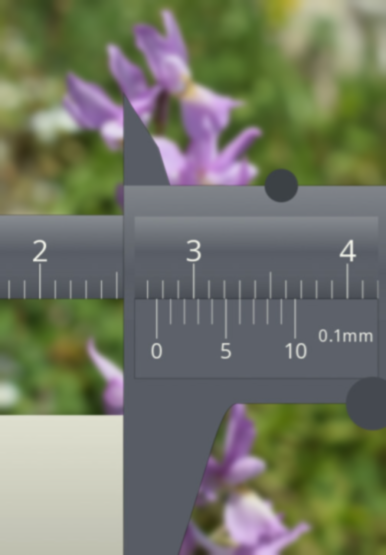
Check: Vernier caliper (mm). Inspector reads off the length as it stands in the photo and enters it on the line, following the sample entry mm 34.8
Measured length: mm 27.6
